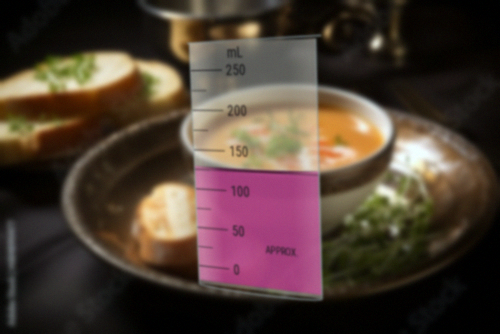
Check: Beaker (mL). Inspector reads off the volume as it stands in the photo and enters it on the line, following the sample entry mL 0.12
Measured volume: mL 125
